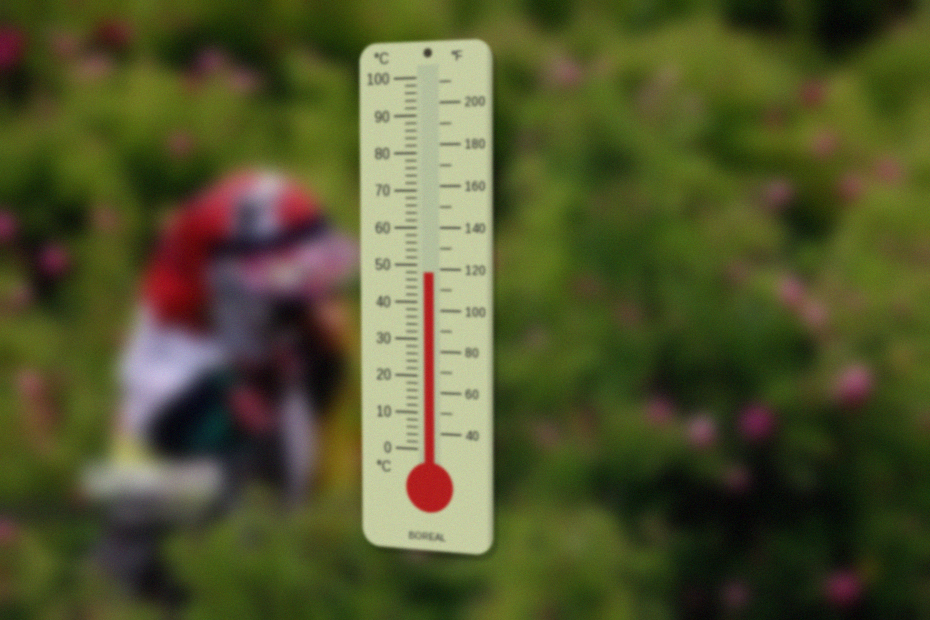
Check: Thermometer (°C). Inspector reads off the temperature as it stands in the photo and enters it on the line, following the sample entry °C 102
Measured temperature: °C 48
